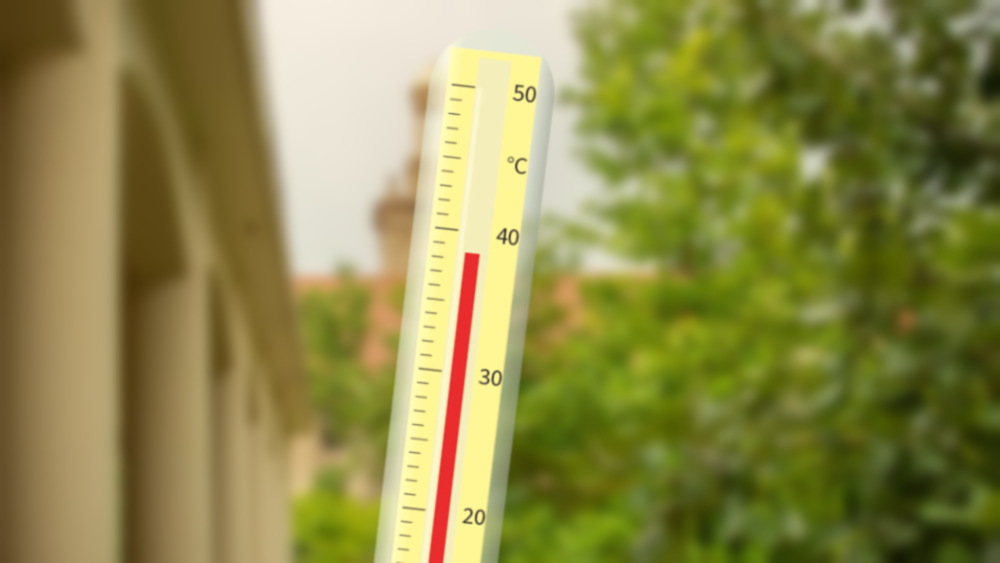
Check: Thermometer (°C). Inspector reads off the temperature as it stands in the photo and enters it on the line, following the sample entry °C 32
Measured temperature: °C 38.5
